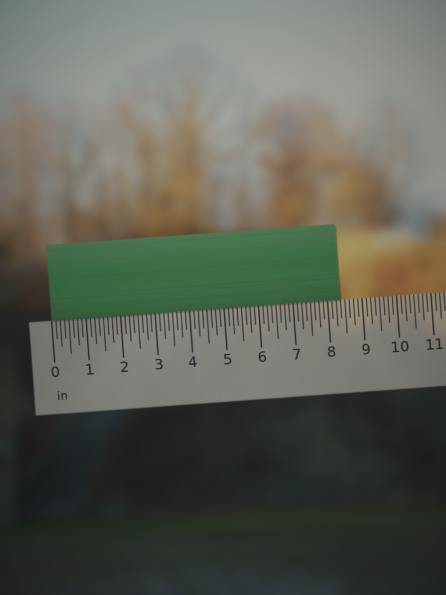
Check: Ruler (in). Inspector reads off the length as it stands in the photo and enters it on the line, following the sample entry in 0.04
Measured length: in 8.375
